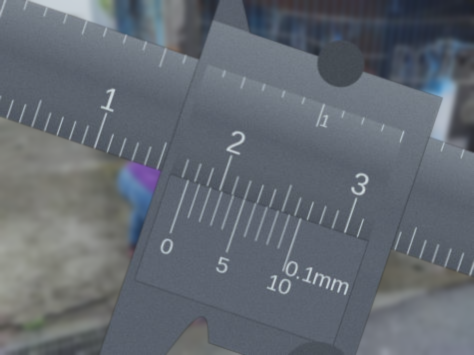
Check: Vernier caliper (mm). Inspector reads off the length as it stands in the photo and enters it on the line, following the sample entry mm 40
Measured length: mm 17.5
